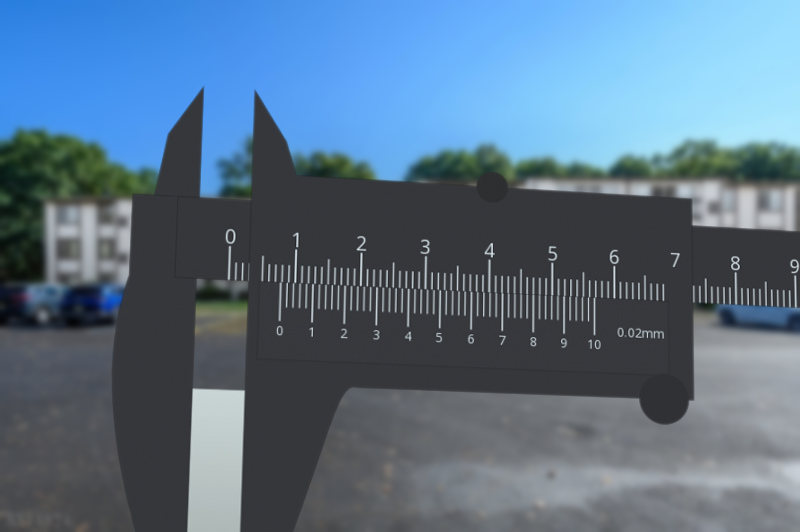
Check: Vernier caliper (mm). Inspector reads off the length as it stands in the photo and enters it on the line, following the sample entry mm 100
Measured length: mm 7.8
